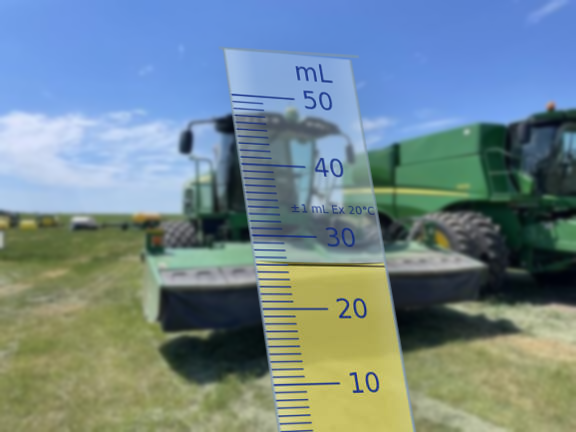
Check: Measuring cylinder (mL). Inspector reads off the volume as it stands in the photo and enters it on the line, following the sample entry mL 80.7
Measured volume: mL 26
